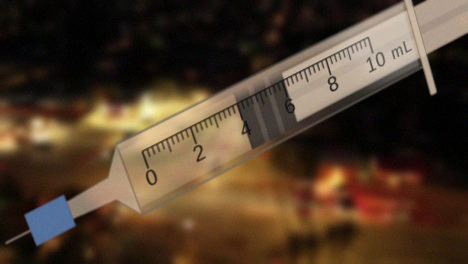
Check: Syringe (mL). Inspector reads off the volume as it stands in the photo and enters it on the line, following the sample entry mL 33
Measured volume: mL 4
